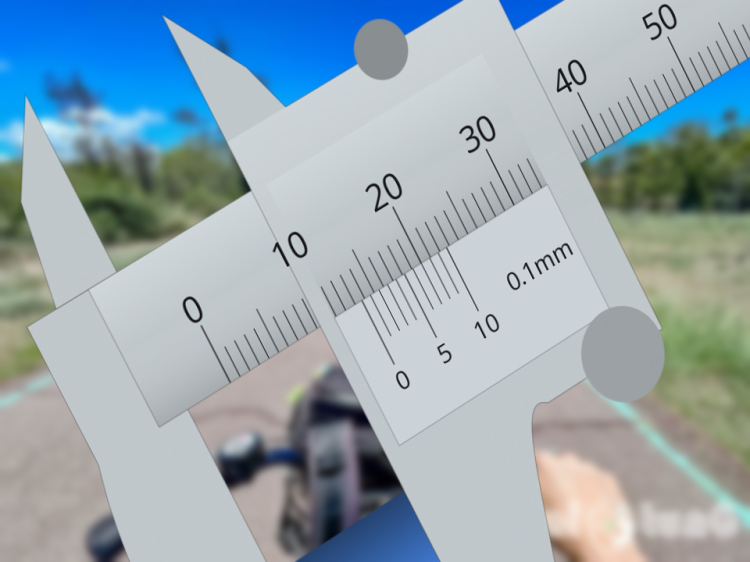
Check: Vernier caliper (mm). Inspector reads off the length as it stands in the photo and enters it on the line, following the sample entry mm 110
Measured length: mm 13.7
